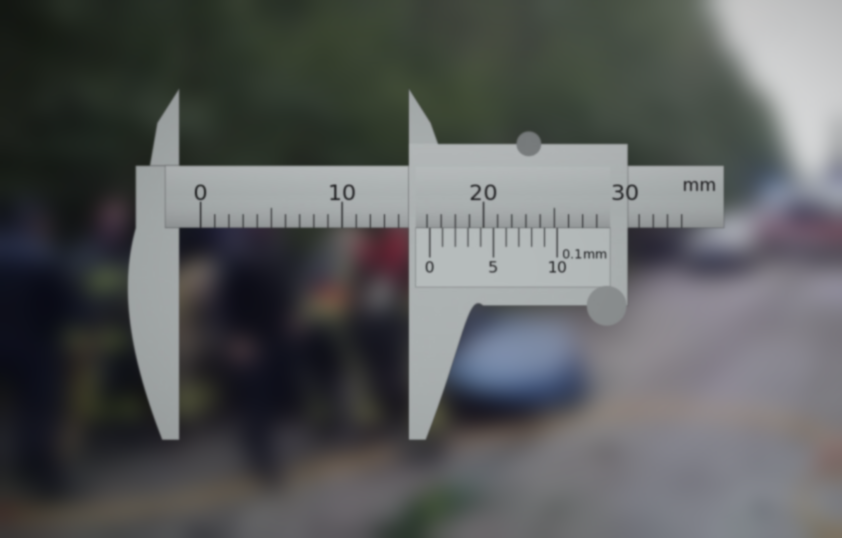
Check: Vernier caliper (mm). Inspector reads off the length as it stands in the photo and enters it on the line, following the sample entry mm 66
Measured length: mm 16.2
